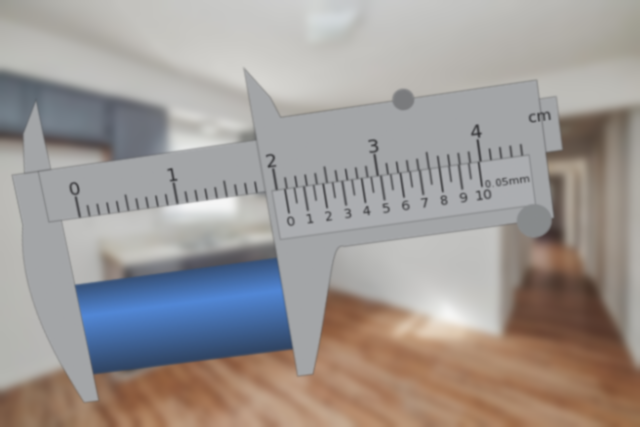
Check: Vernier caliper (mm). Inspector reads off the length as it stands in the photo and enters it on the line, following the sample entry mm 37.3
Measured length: mm 20.8
